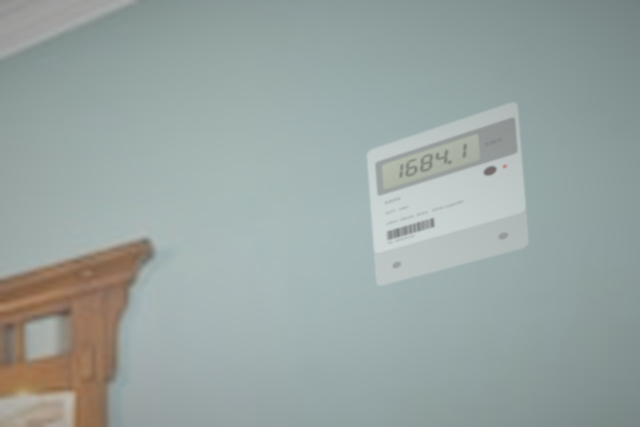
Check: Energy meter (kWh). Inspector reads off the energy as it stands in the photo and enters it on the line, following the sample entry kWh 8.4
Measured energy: kWh 1684.1
